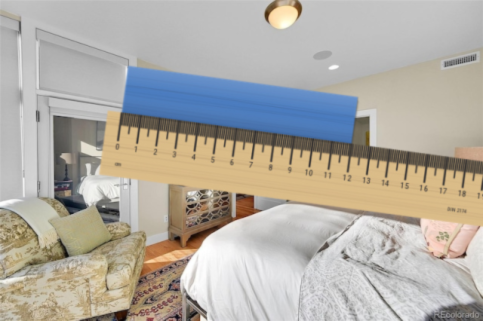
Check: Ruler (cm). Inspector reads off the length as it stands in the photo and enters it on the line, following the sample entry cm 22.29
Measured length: cm 12
